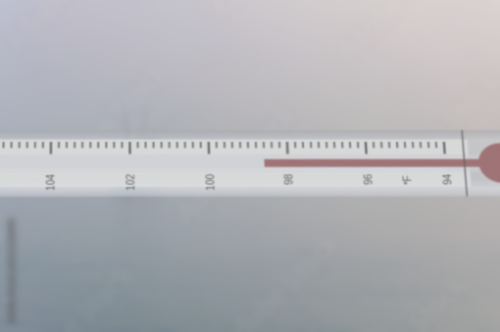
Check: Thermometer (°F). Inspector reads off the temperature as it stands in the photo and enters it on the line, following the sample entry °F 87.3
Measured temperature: °F 98.6
